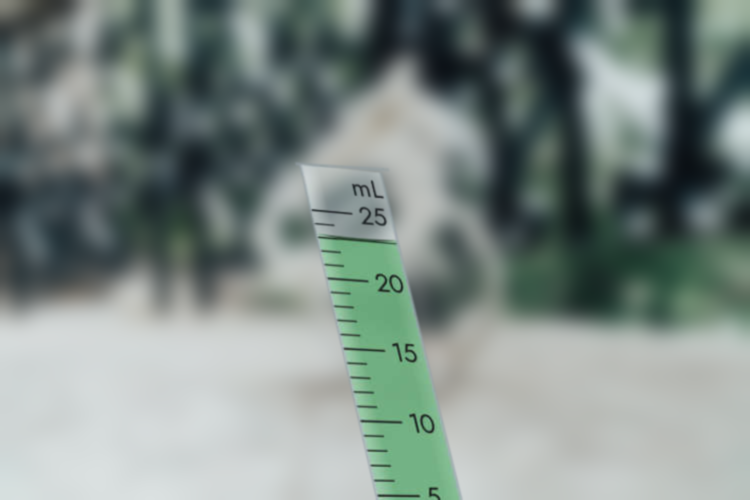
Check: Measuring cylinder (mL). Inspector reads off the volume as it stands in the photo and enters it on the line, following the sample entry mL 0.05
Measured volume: mL 23
